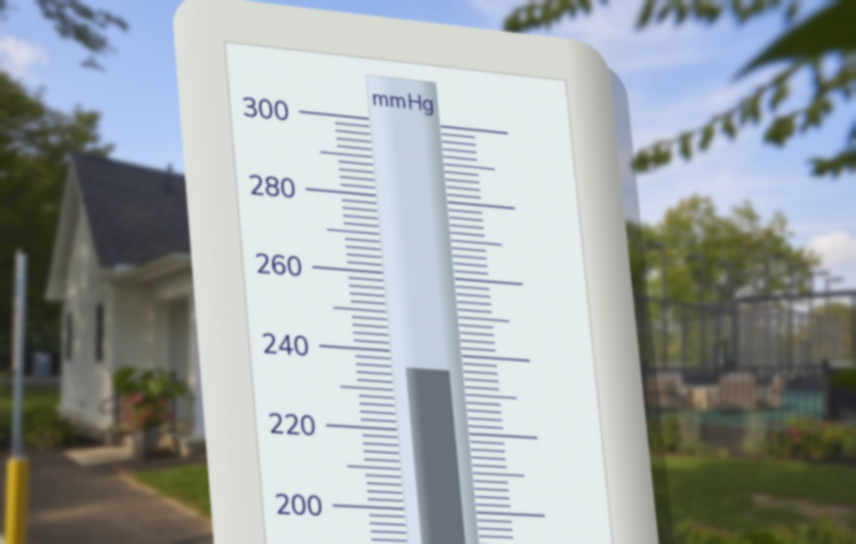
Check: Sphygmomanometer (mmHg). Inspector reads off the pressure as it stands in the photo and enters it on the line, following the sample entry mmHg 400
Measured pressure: mmHg 236
